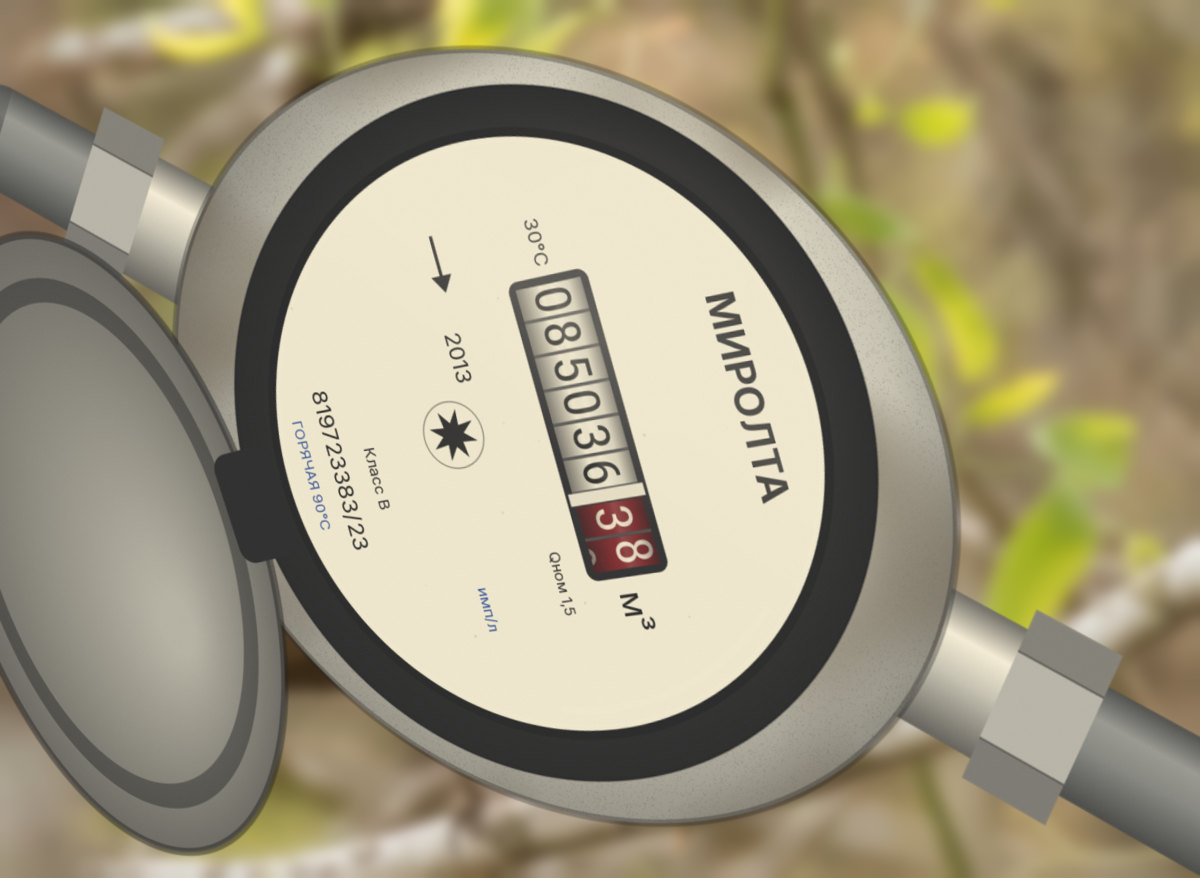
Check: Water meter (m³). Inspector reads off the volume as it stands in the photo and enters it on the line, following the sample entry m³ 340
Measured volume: m³ 85036.38
